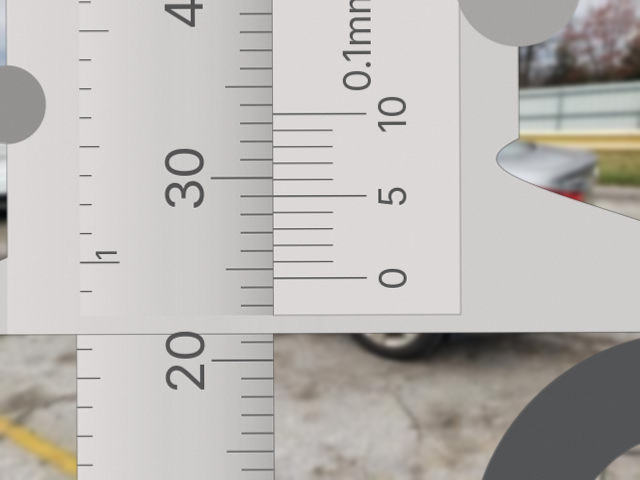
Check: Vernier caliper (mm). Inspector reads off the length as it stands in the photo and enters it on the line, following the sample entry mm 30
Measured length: mm 24.5
